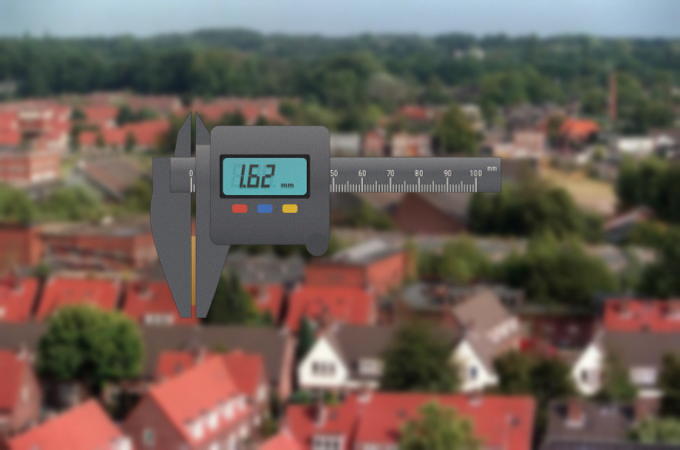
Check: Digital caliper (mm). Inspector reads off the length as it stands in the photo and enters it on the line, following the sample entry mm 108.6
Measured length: mm 1.62
